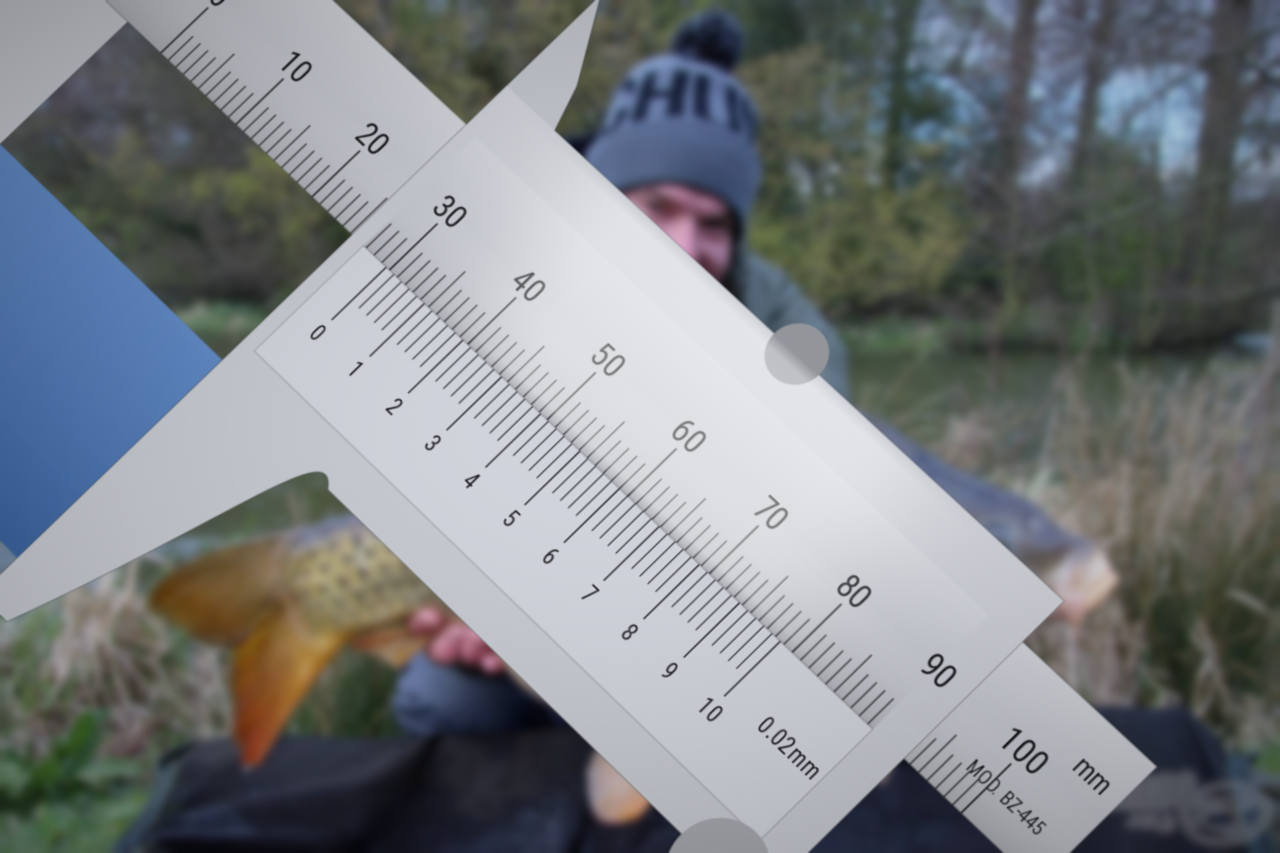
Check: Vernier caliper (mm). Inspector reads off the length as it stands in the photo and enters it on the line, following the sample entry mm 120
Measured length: mm 29.6
